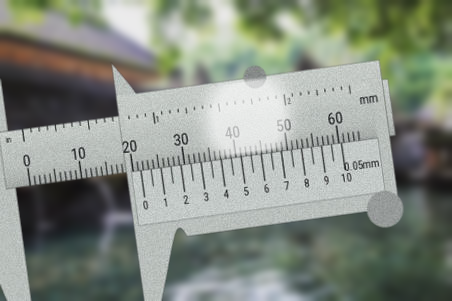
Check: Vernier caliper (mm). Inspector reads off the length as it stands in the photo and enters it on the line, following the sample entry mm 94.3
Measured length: mm 21.5
